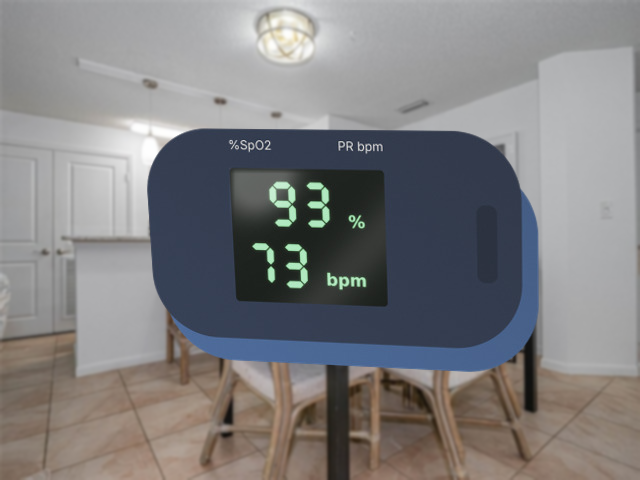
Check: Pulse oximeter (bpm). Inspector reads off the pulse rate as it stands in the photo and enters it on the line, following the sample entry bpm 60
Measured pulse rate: bpm 73
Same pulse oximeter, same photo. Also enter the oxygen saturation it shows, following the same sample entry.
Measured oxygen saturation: % 93
